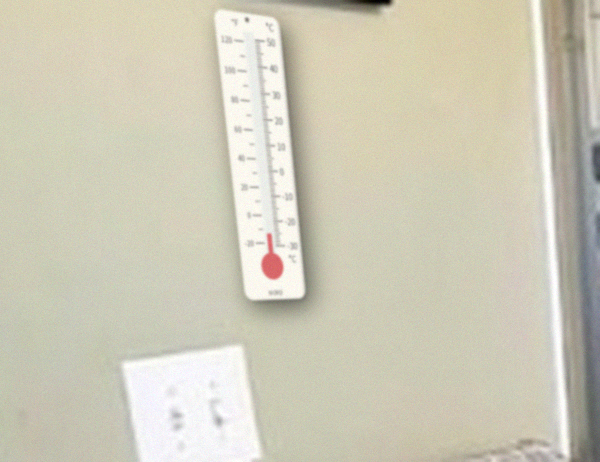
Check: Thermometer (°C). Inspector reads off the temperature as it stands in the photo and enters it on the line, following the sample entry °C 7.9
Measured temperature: °C -25
